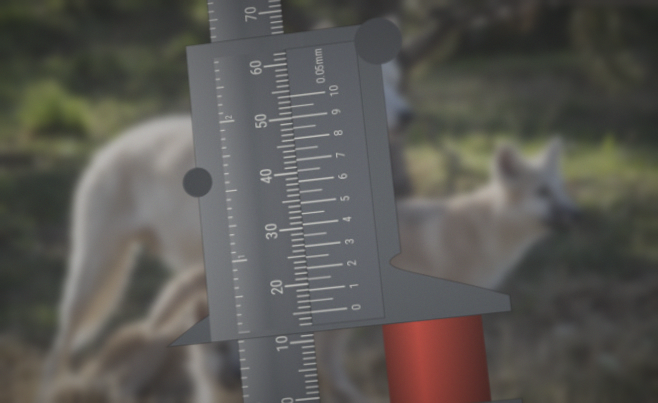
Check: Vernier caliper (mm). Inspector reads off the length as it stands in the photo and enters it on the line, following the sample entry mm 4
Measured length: mm 15.0
